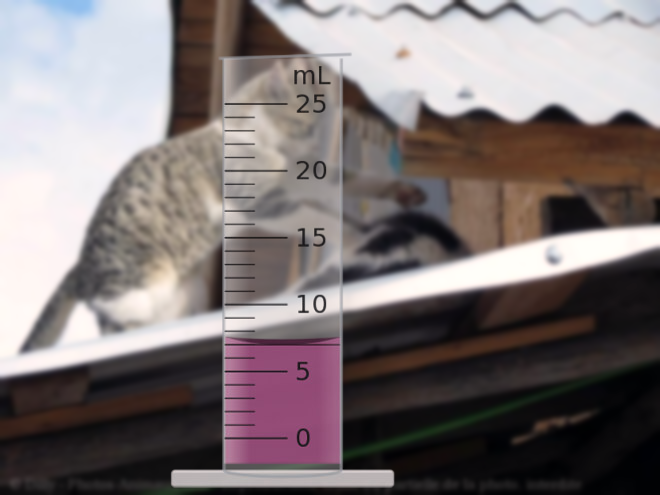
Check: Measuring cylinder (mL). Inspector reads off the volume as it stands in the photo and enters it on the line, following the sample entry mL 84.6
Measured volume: mL 7
